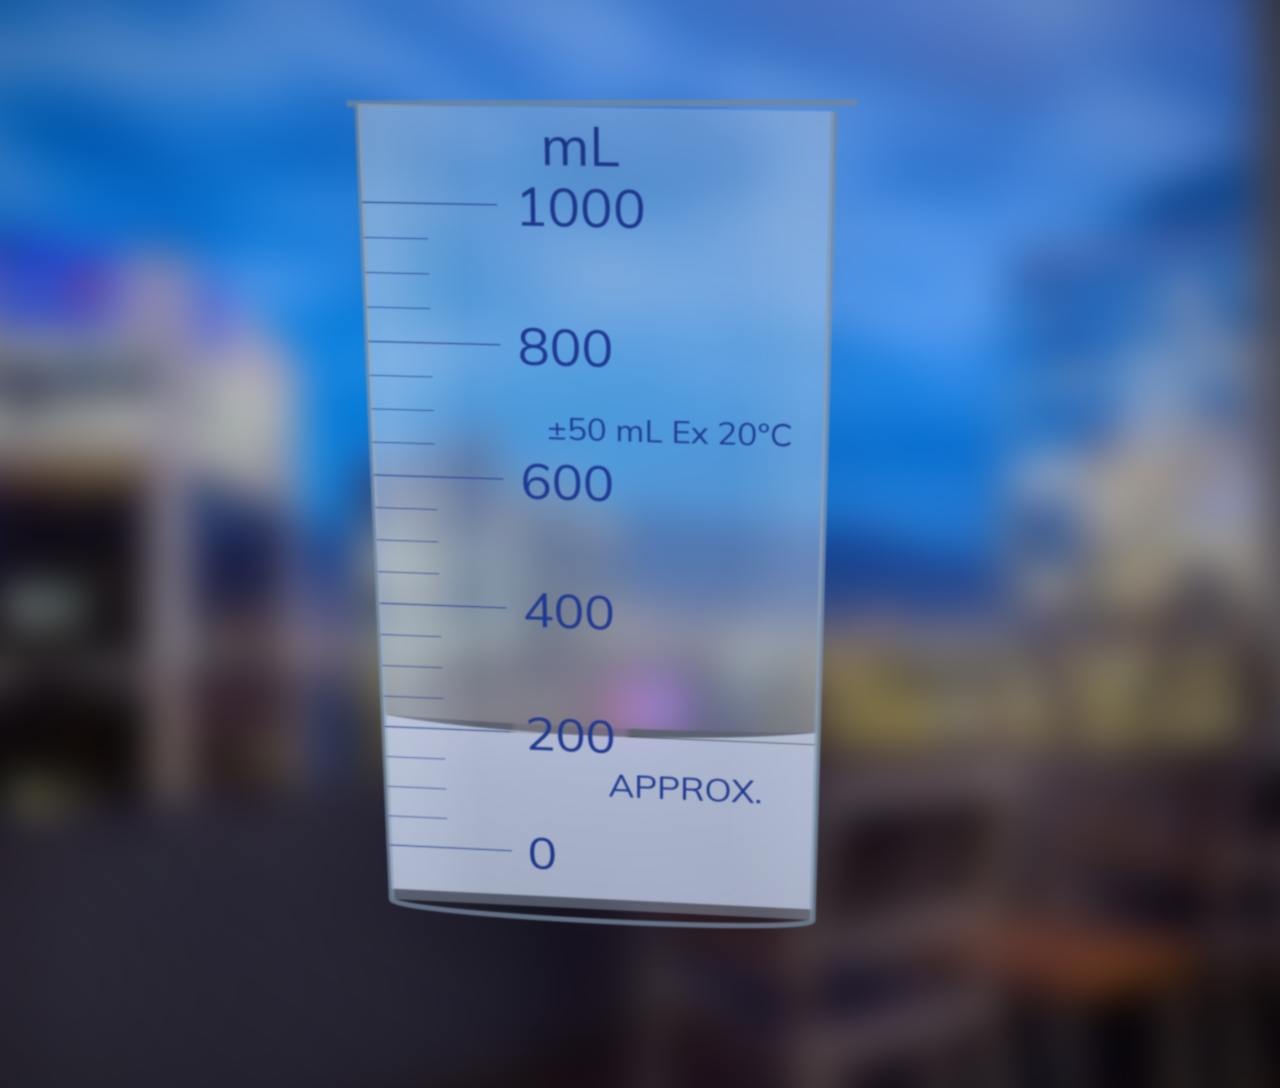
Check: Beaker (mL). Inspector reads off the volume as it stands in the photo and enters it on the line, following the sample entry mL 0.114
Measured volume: mL 200
